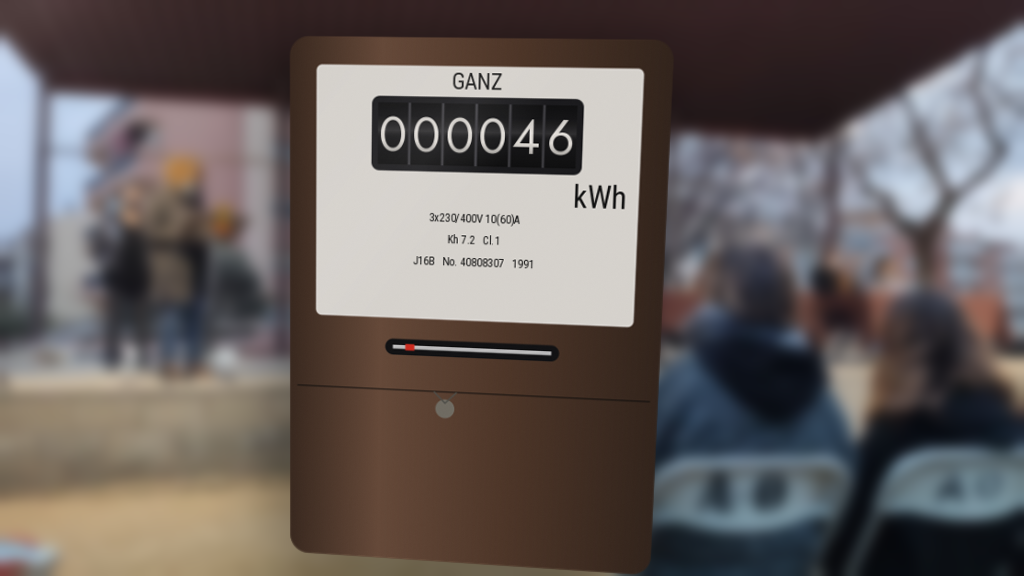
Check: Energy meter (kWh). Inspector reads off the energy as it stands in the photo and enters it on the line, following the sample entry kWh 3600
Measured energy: kWh 46
